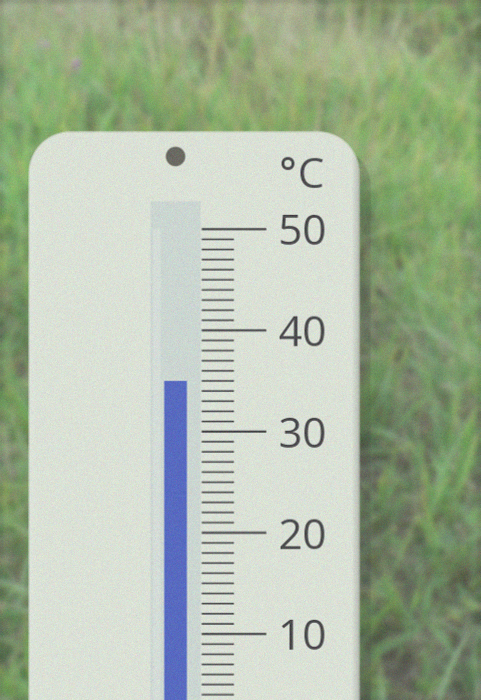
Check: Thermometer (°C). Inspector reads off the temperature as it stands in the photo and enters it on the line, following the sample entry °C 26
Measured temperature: °C 35
